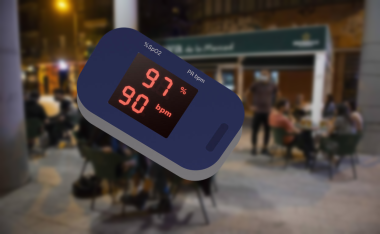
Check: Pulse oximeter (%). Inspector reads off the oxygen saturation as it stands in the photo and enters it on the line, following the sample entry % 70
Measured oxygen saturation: % 97
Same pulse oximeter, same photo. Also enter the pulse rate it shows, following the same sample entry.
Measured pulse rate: bpm 90
